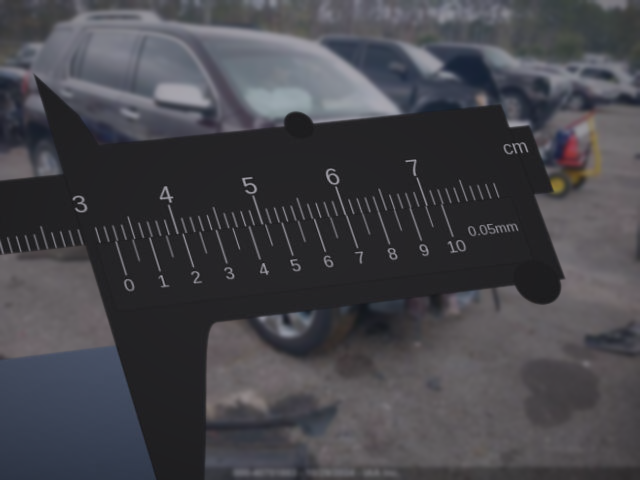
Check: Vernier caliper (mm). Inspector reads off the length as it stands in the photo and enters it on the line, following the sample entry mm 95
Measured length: mm 32.8
